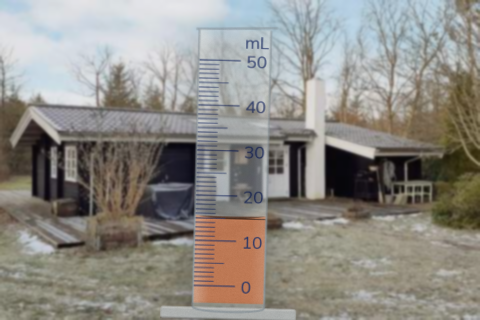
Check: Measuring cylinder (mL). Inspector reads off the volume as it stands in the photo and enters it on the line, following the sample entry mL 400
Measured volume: mL 15
